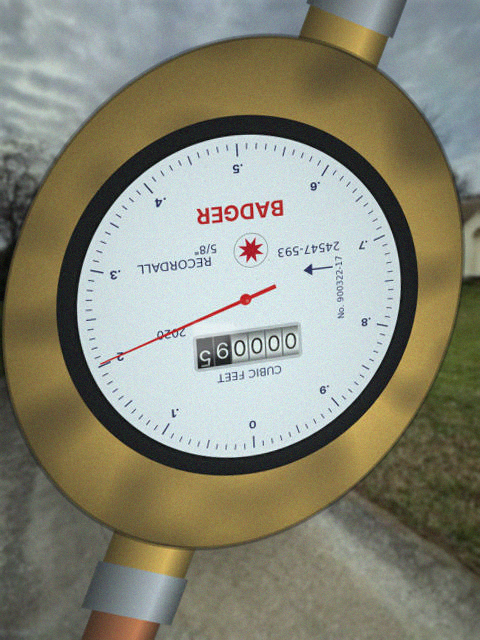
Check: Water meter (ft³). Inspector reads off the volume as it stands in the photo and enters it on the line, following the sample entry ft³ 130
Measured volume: ft³ 95.20
